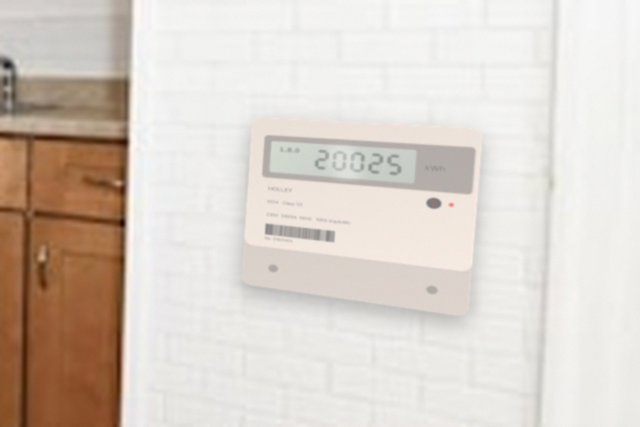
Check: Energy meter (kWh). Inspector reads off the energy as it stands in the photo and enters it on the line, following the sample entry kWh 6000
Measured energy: kWh 20025
